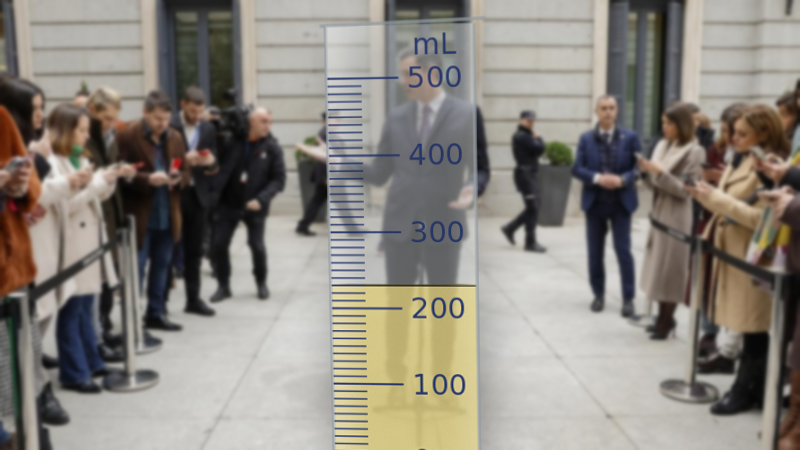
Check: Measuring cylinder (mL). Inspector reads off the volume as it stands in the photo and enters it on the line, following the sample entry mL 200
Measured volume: mL 230
